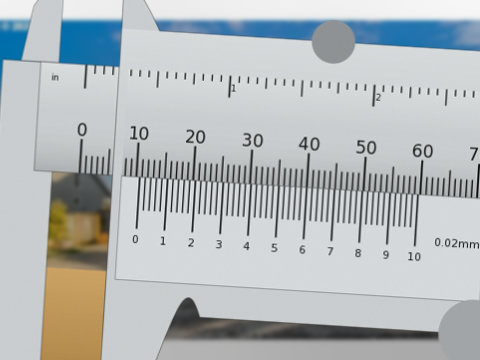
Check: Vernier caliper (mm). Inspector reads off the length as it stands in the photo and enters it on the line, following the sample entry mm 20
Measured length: mm 10.6
